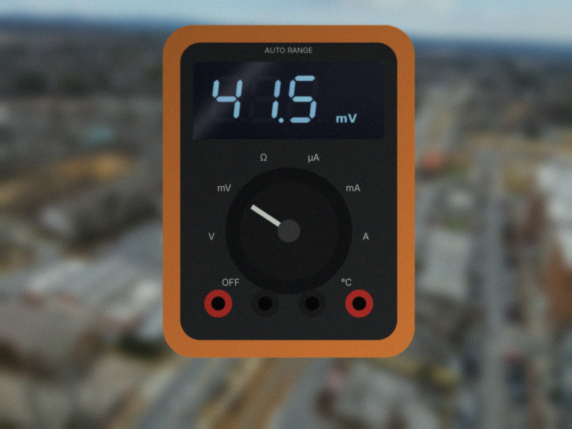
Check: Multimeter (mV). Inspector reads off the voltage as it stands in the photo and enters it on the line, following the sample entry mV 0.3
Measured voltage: mV 41.5
